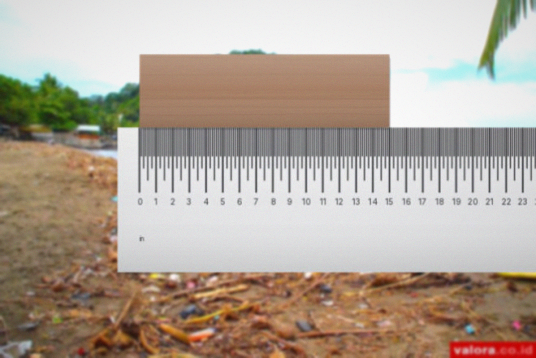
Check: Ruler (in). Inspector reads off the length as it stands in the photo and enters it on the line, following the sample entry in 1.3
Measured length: in 15
